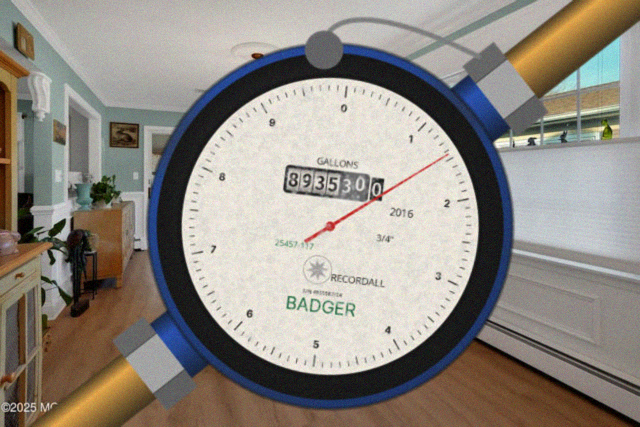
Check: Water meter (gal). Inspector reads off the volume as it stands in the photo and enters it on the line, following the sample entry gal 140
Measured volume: gal 8935301.4
